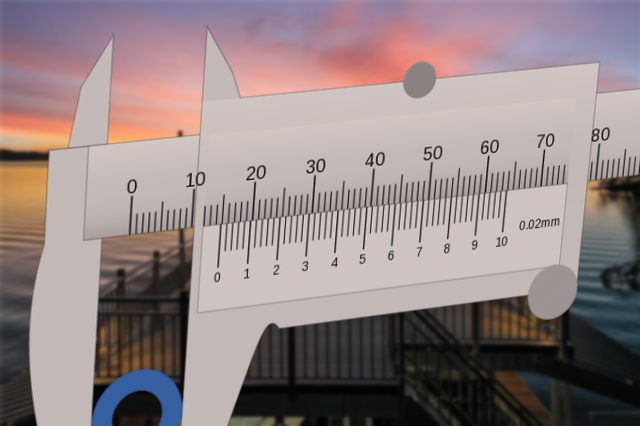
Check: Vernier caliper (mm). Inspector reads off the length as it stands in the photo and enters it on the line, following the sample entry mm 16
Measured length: mm 14.8
